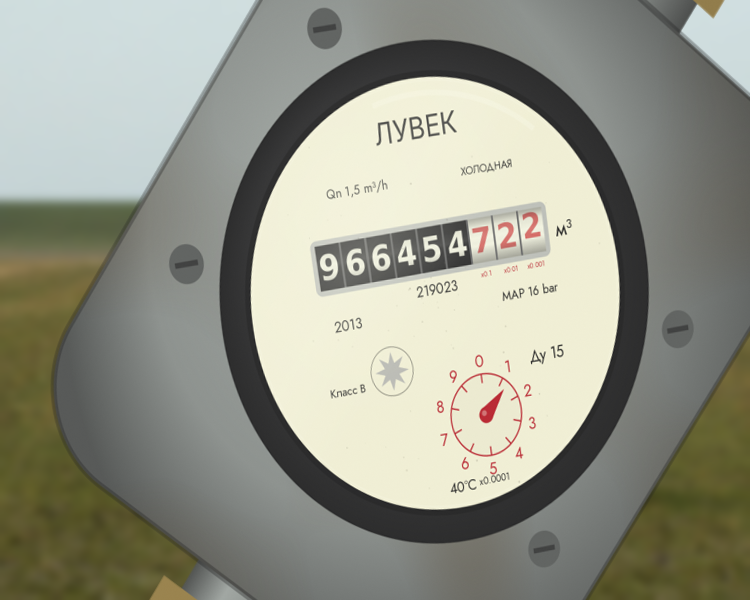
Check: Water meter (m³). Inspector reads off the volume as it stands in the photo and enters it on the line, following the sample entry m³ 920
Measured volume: m³ 966454.7221
